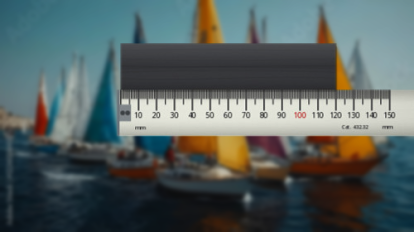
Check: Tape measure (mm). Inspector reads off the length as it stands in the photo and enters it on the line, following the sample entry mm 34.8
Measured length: mm 120
